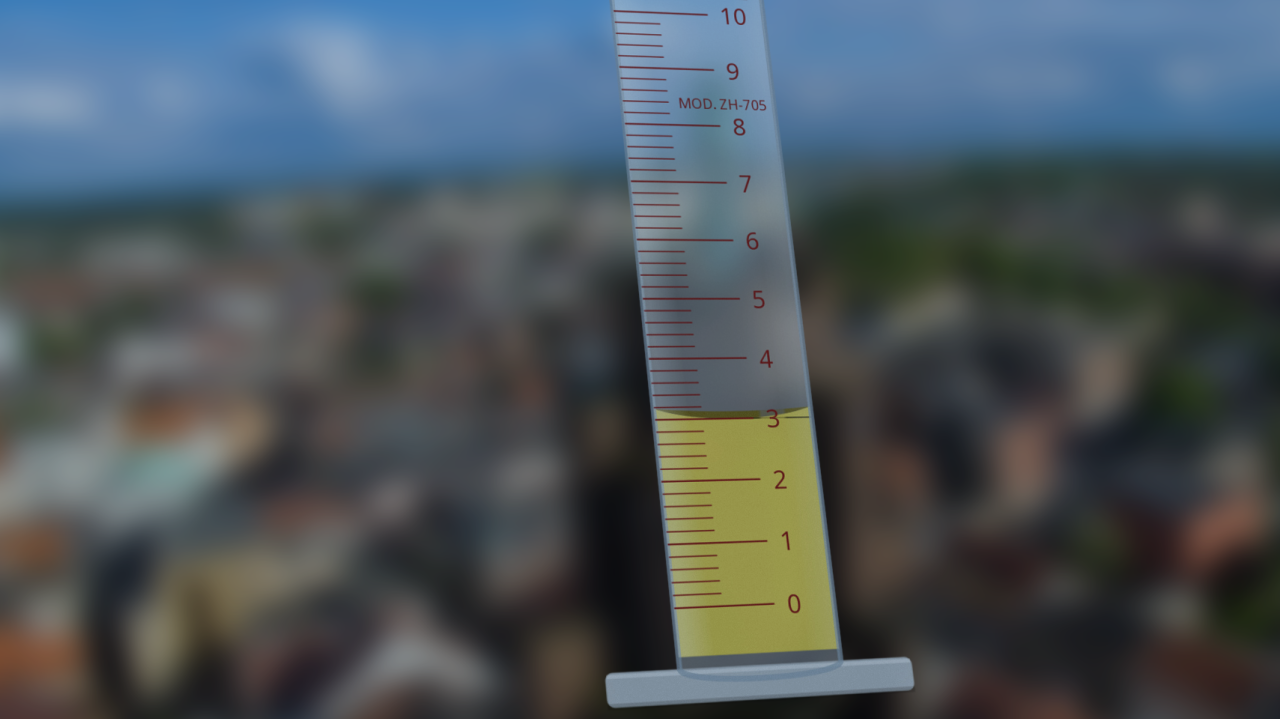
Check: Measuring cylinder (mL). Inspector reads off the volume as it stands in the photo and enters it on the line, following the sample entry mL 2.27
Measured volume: mL 3
